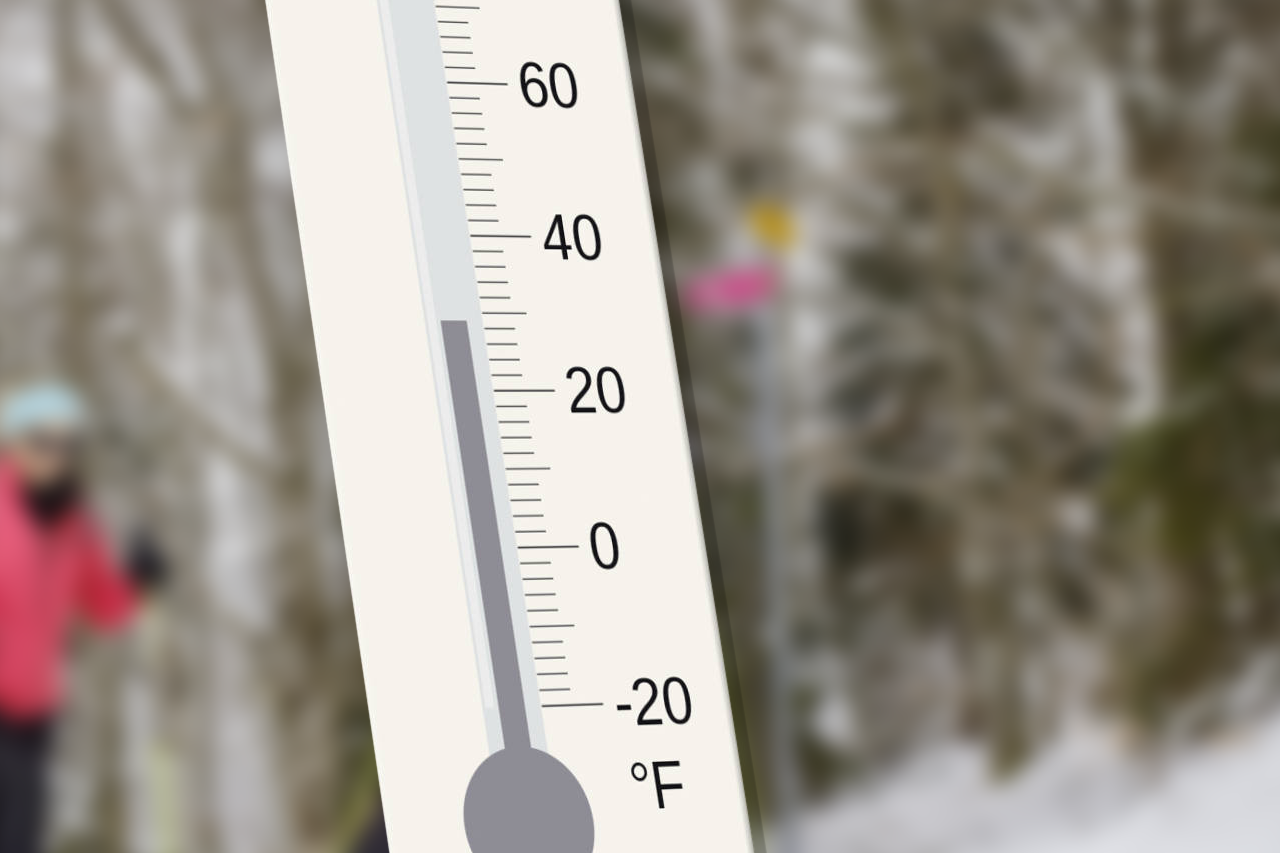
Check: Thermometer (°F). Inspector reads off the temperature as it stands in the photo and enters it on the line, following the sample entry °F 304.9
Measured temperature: °F 29
